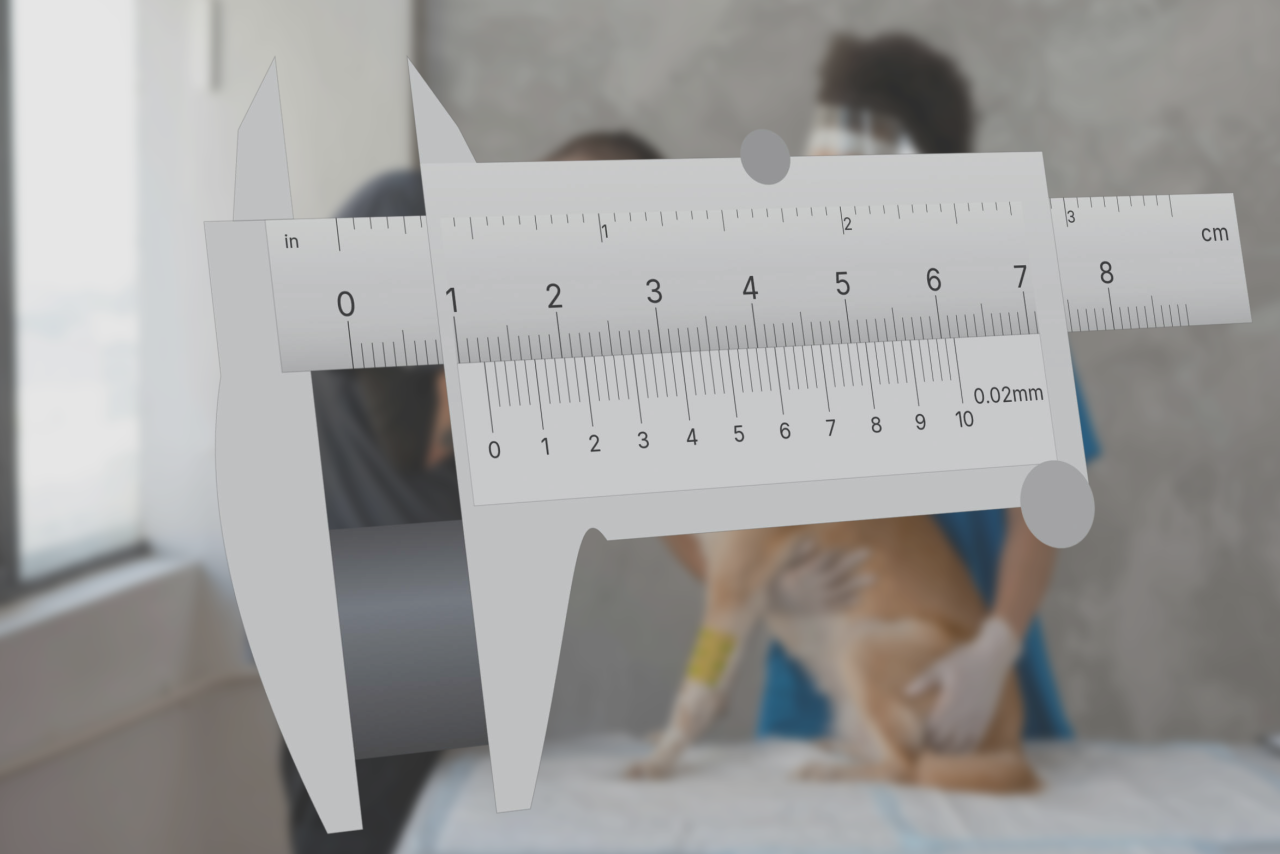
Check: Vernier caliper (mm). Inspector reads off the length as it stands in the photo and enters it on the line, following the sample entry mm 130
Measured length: mm 12.4
